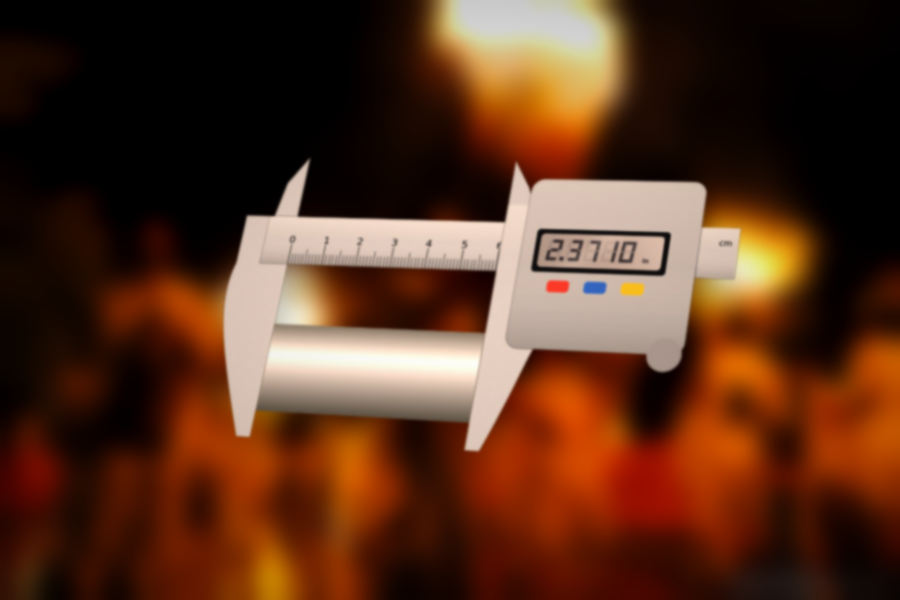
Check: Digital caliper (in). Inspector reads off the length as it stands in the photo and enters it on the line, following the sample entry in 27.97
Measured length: in 2.3710
